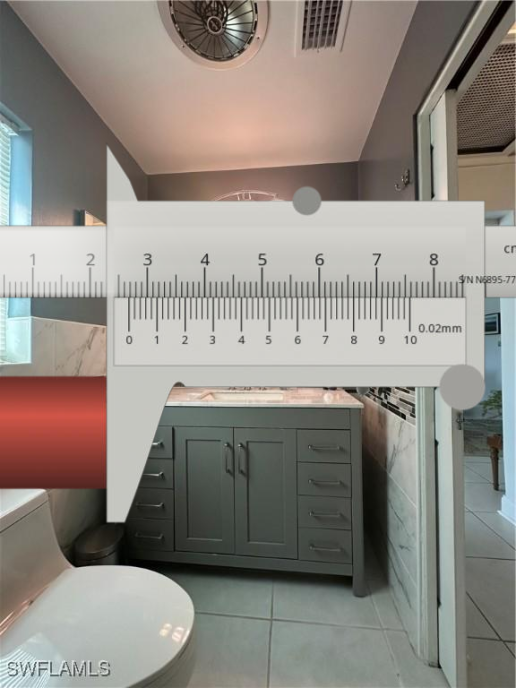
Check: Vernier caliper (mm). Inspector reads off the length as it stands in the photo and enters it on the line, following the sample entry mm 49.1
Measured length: mm 26.8
